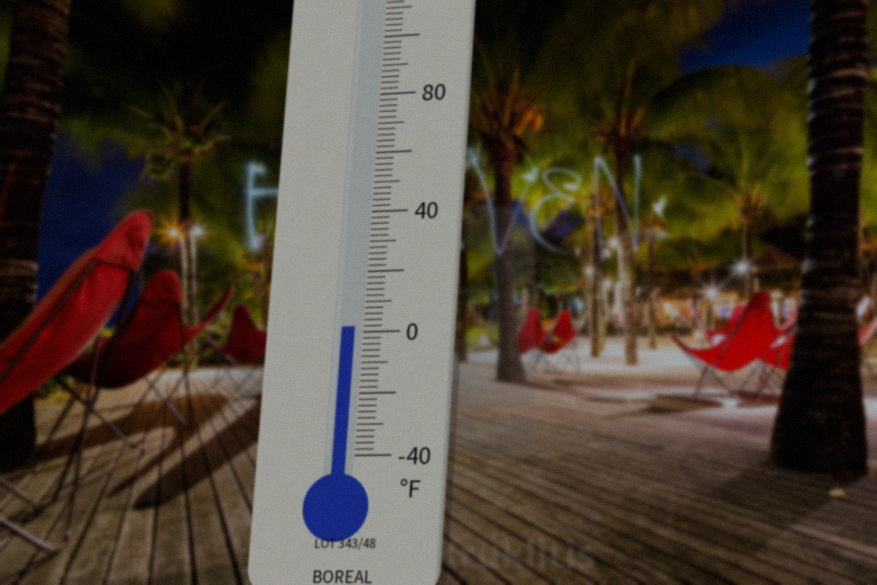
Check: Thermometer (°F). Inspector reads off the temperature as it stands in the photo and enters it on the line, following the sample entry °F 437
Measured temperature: °F 2
